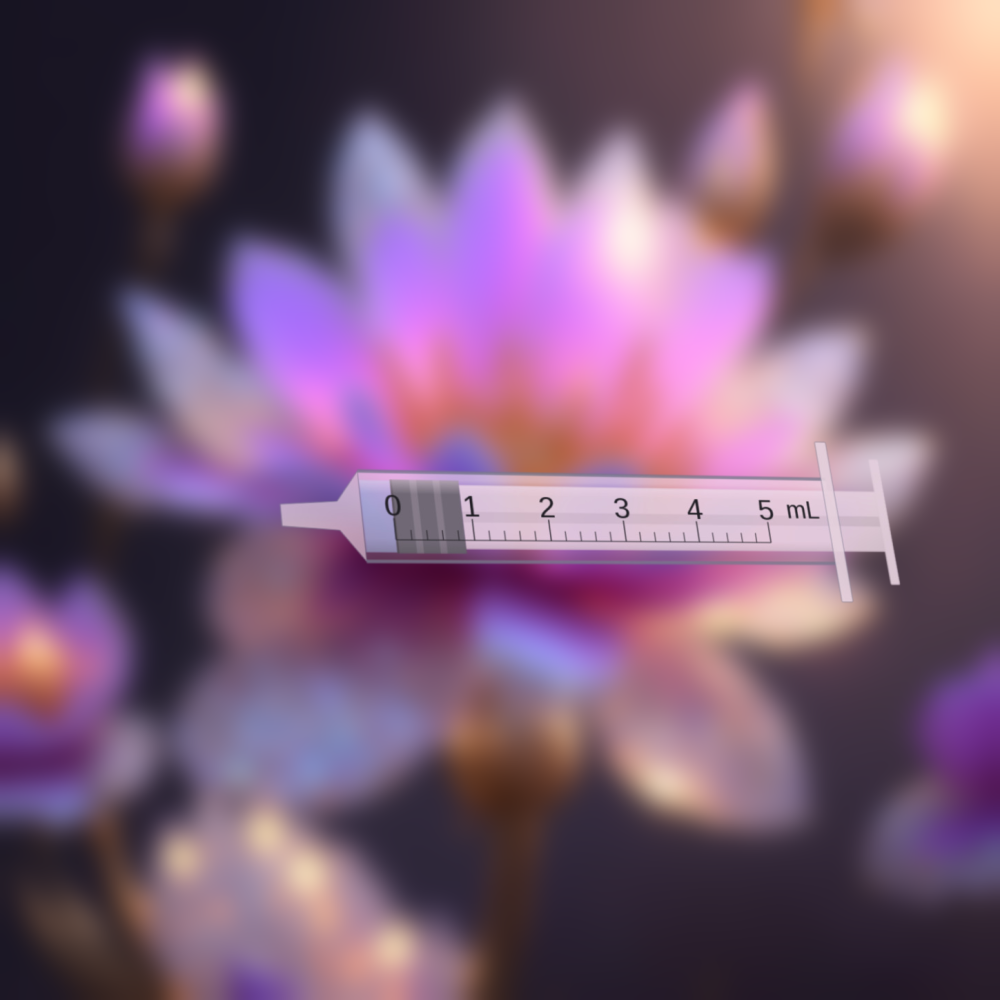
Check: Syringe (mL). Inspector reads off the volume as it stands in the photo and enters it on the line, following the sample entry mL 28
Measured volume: mL 0
